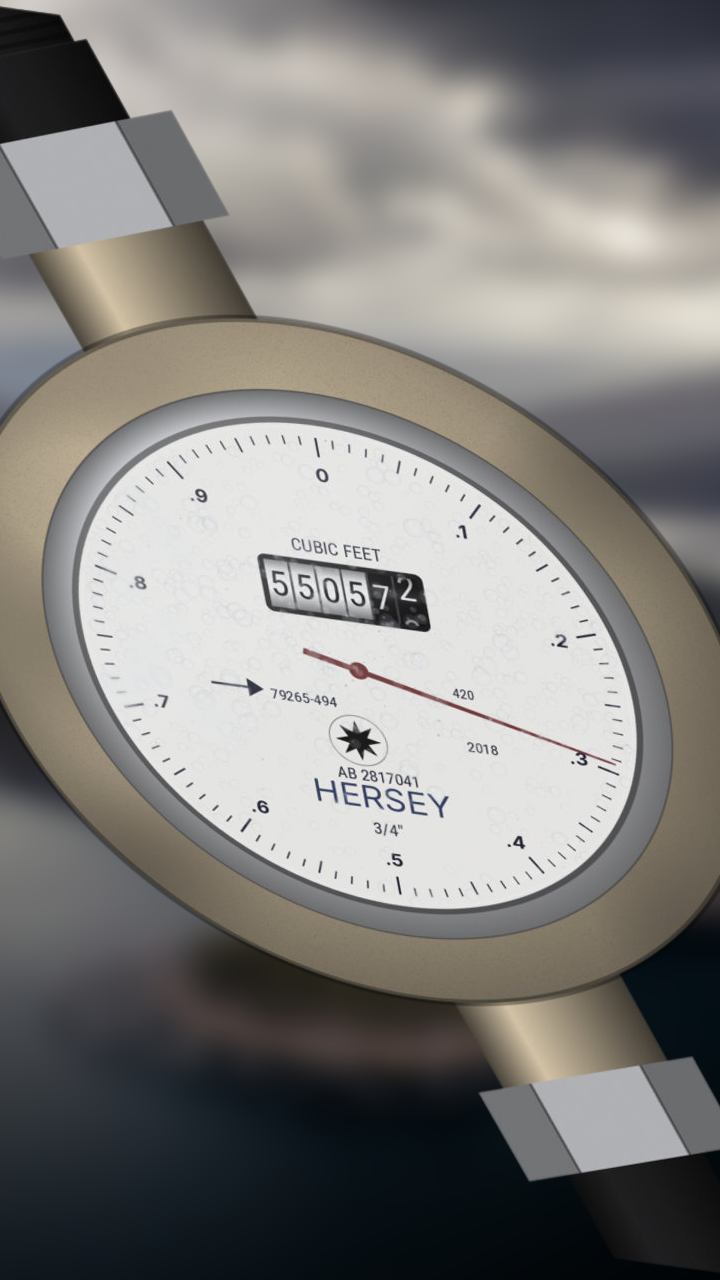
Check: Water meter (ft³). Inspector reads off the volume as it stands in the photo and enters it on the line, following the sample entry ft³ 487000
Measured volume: ft³ 550572.29
